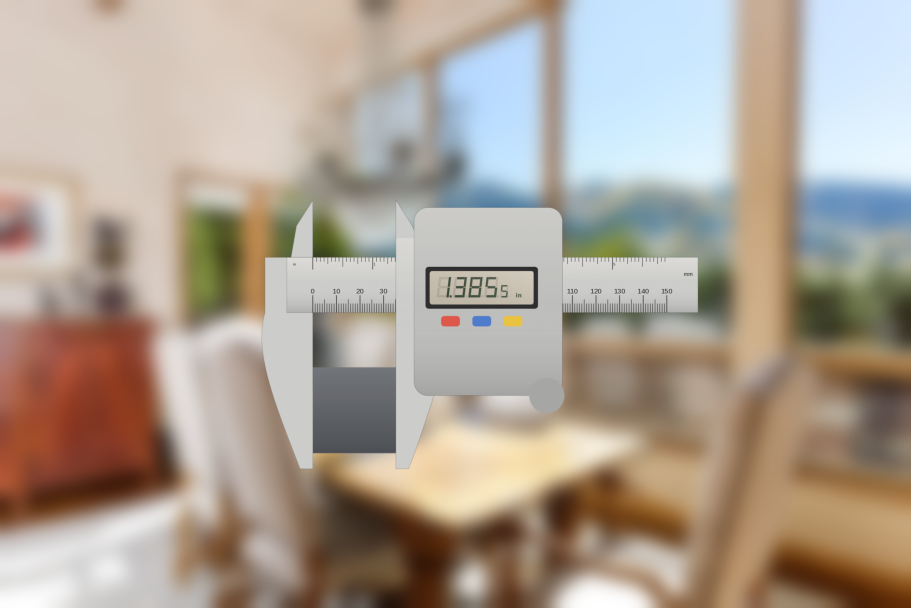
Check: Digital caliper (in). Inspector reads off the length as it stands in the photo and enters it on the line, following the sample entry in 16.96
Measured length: in 1.3855
